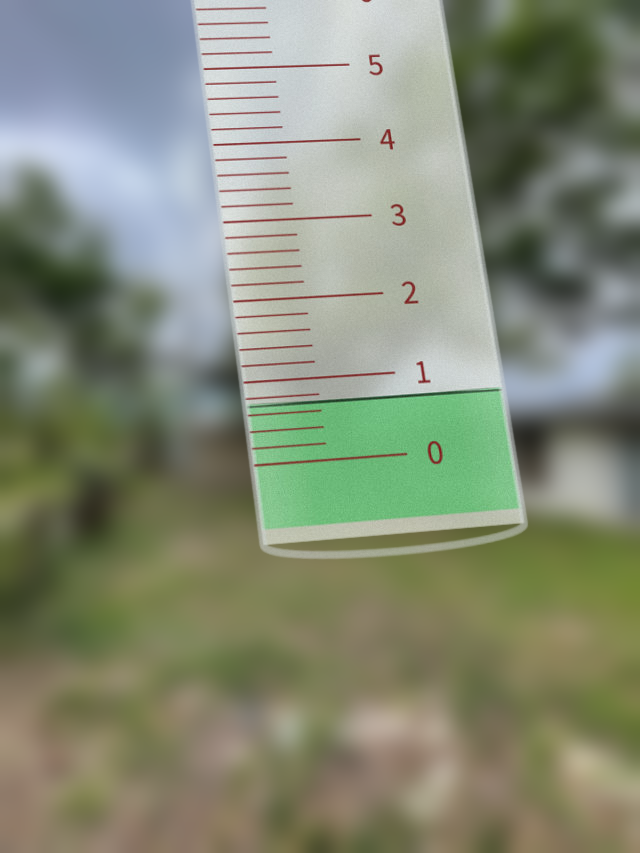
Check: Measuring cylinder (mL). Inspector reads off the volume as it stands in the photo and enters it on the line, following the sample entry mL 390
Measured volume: mL 0.7
